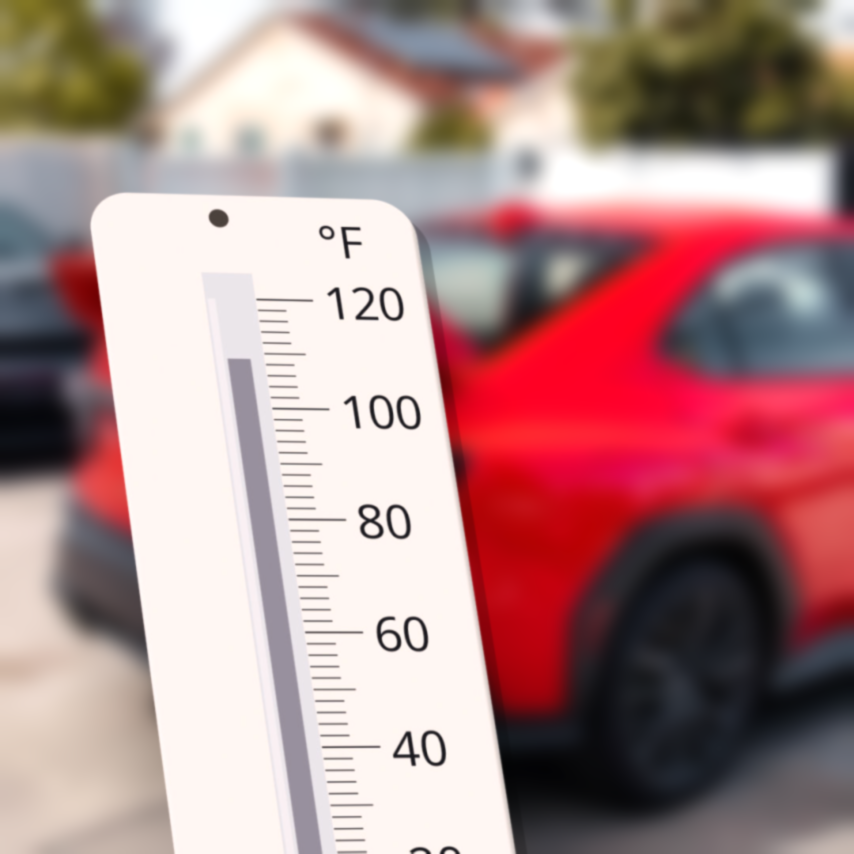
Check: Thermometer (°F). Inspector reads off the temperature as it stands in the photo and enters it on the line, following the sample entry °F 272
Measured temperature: °F 109
